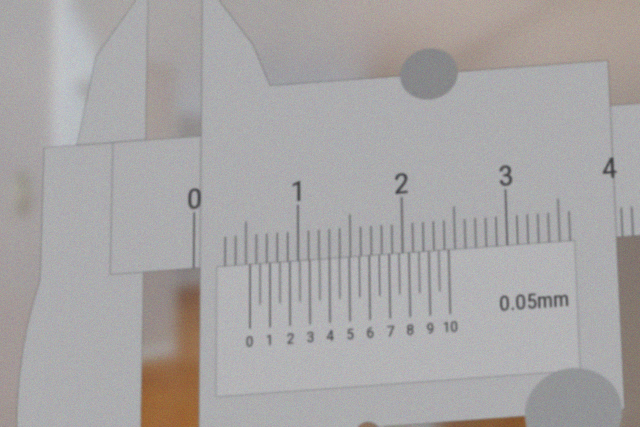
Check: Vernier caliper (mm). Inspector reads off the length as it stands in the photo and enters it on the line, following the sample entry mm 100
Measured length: mm 5.4
